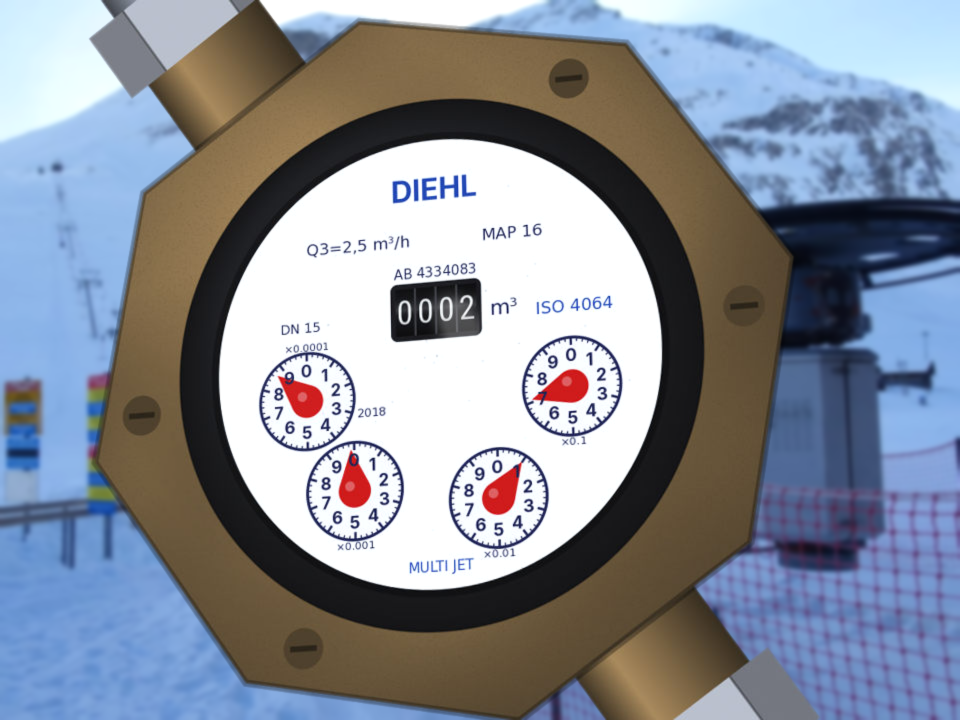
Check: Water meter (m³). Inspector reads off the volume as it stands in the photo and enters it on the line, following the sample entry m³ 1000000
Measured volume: m³ 2.7098
